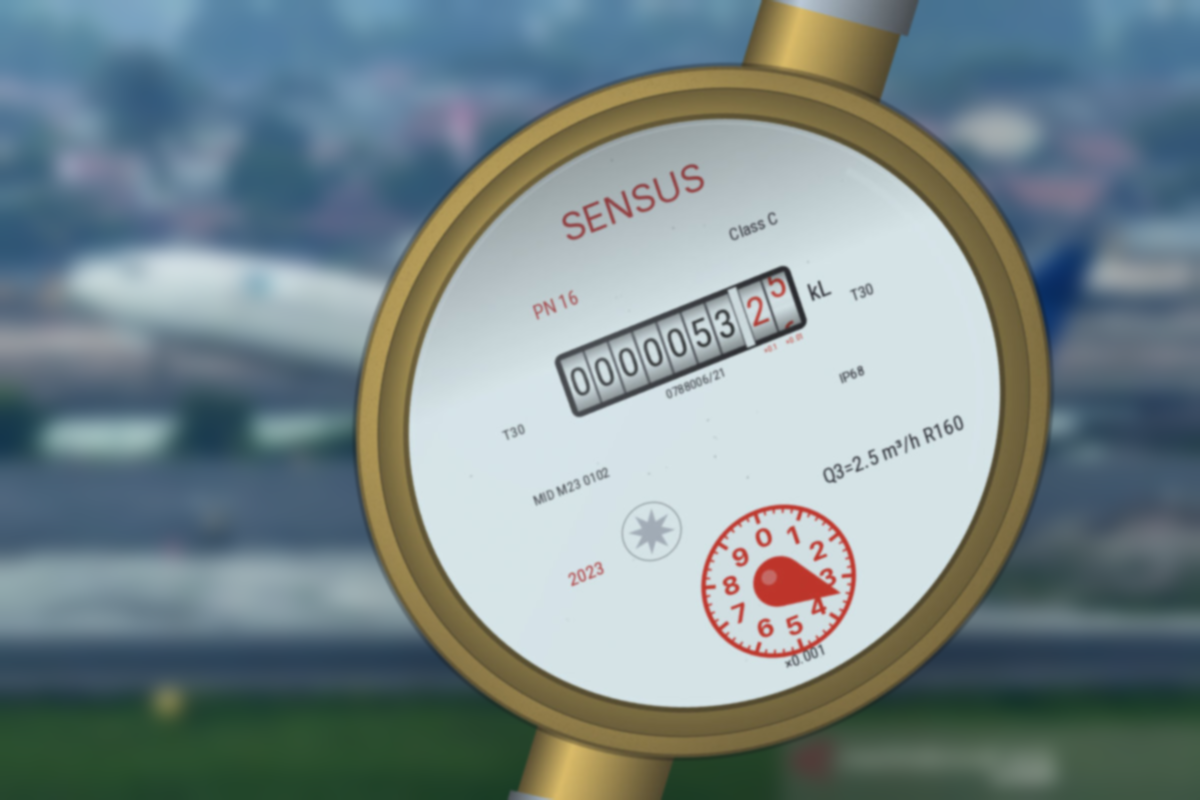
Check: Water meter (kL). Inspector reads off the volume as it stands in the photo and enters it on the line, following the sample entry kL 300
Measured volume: kL 53.253
